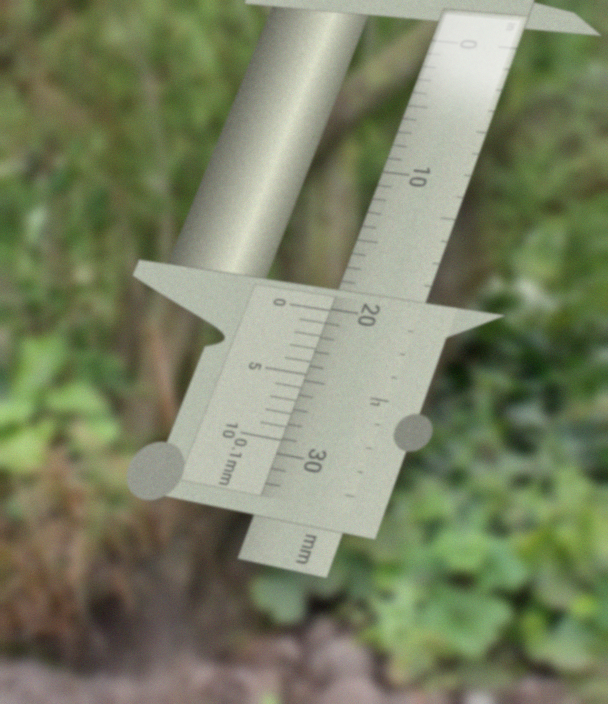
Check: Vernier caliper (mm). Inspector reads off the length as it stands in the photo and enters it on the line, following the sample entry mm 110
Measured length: mm 20.1
